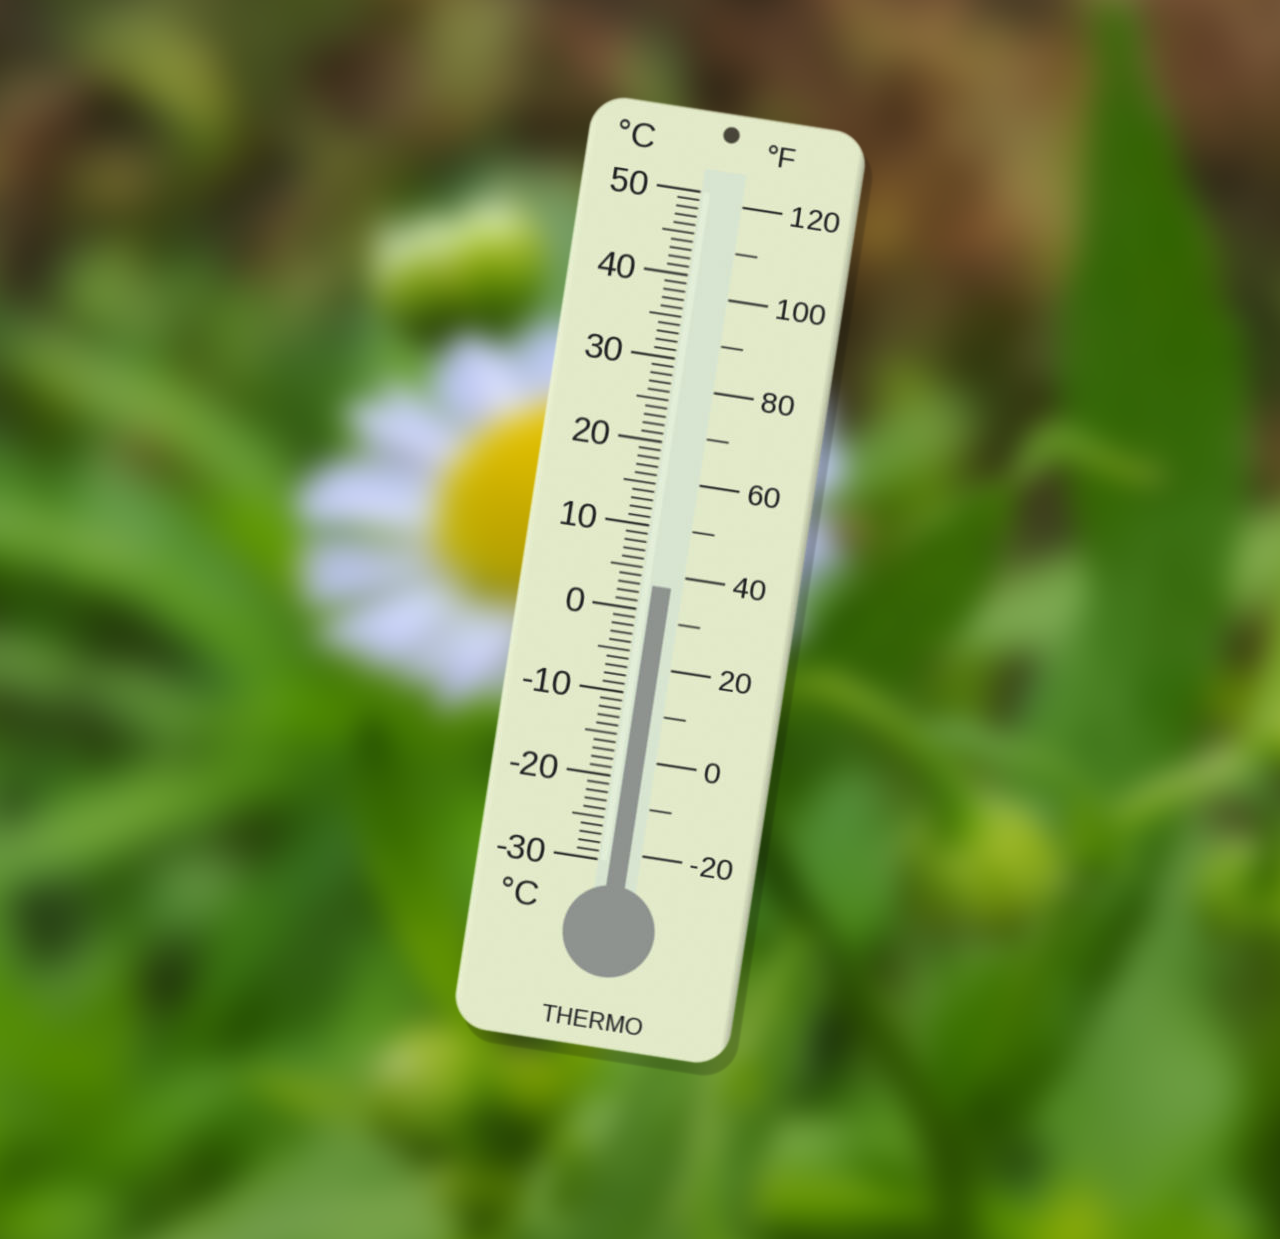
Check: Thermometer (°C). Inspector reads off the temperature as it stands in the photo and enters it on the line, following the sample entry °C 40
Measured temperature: °C 3
